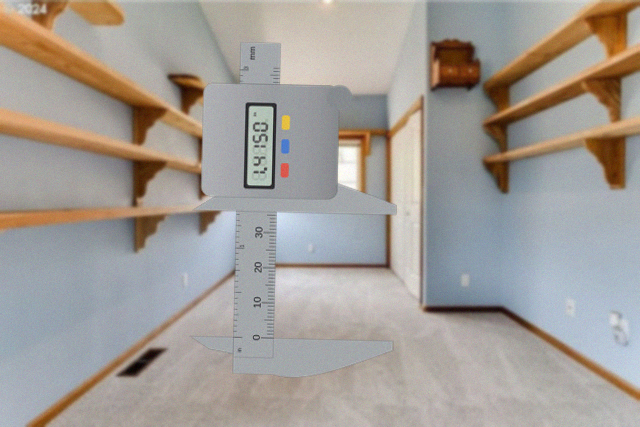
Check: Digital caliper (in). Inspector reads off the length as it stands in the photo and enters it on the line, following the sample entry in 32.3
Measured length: in 1.4150
